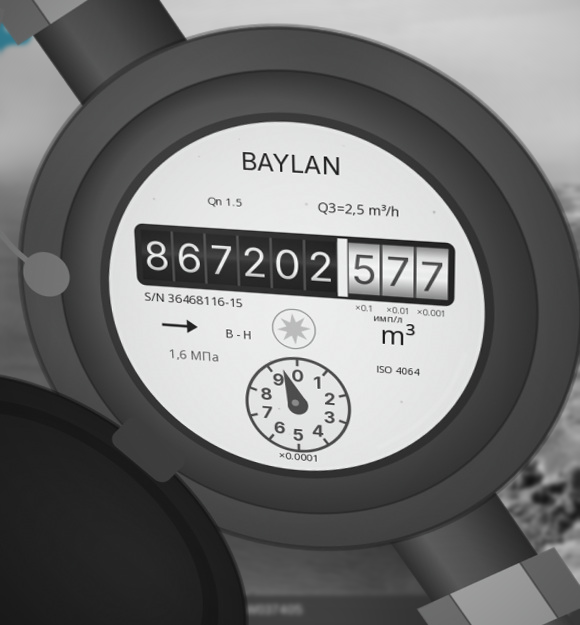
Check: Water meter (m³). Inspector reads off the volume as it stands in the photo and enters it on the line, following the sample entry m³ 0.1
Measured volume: m³ 867202.5769
